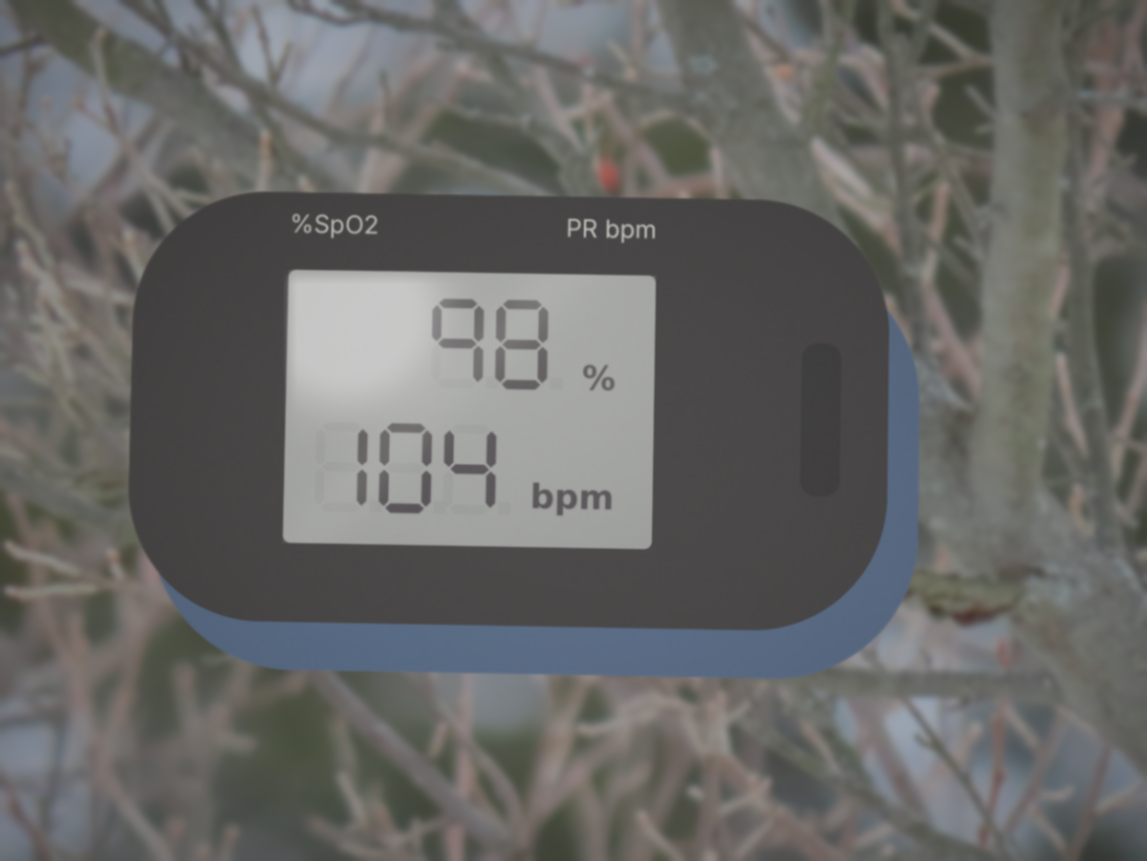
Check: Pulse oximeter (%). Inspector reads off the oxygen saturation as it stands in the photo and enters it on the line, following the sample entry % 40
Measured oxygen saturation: % 98
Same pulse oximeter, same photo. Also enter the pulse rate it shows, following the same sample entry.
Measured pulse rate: bpm 104
